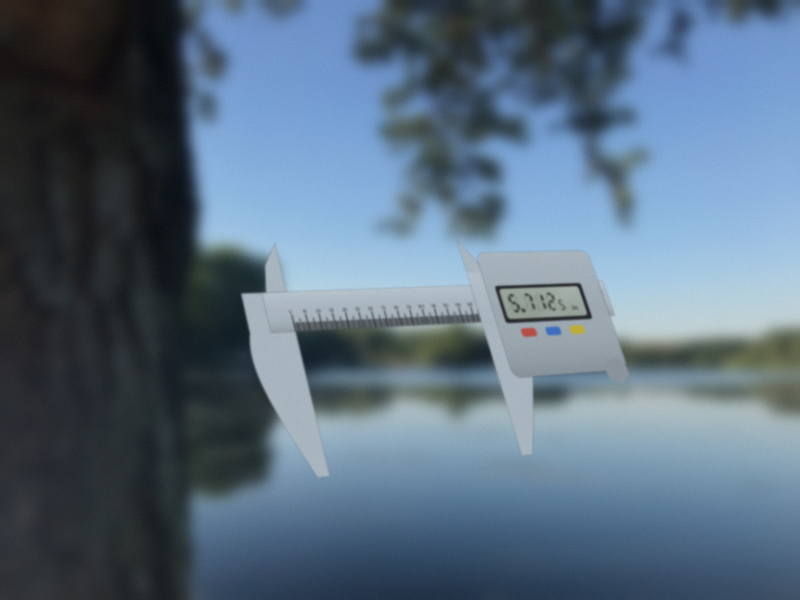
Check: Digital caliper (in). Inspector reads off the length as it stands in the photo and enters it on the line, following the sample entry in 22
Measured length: in 5.7125
